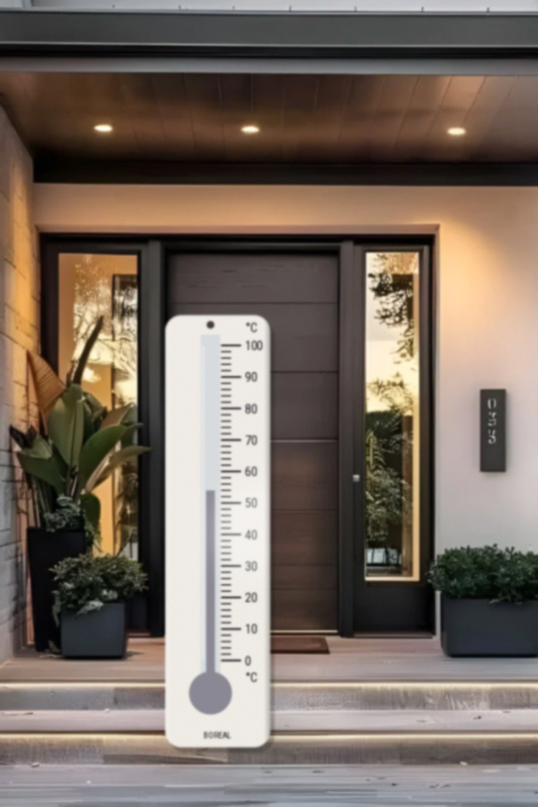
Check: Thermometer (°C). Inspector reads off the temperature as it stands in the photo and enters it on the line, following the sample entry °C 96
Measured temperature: °C 54
